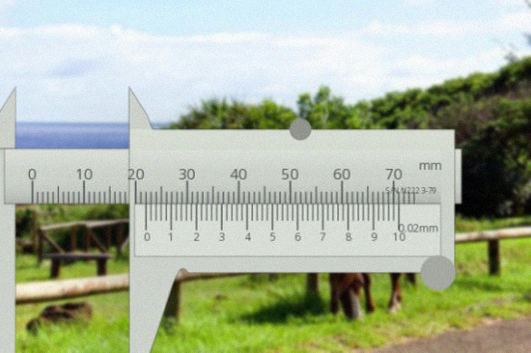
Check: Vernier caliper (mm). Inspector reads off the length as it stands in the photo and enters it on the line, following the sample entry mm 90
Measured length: mm 22.0
